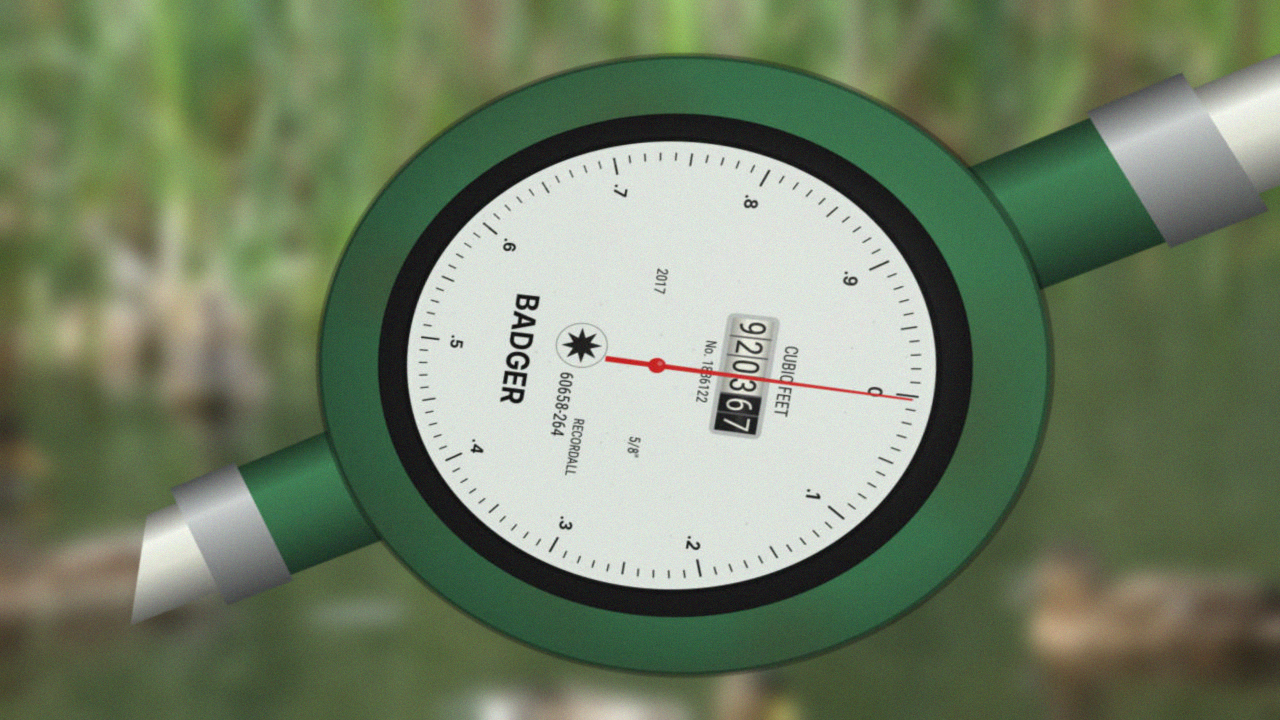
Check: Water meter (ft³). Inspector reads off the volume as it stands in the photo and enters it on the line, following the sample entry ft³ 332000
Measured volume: ft³ 920367.00
